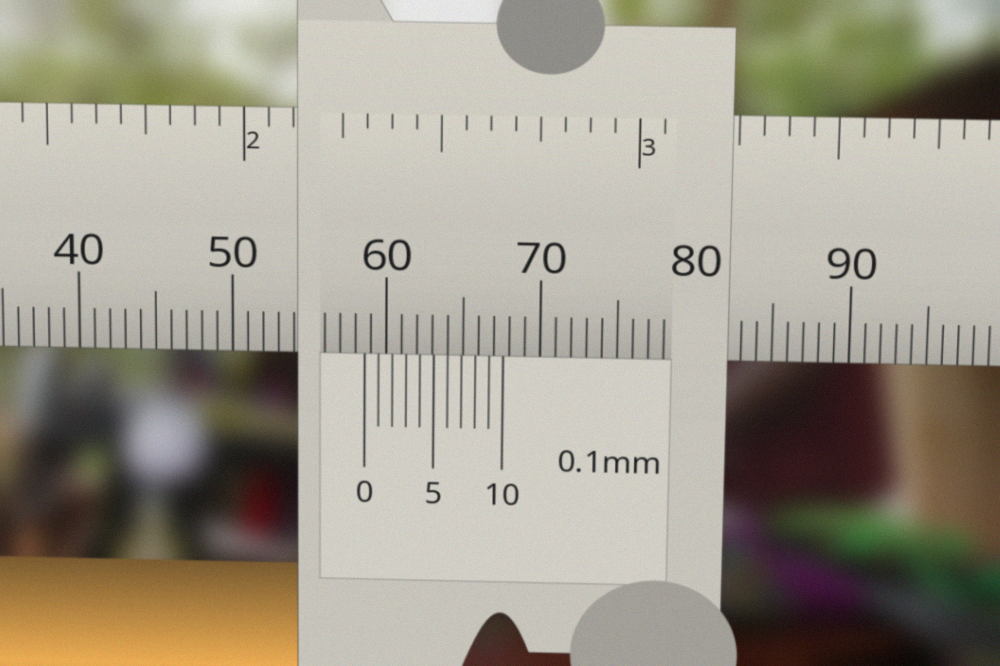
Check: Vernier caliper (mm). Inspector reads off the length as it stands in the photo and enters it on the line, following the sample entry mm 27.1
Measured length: mm 58.6
